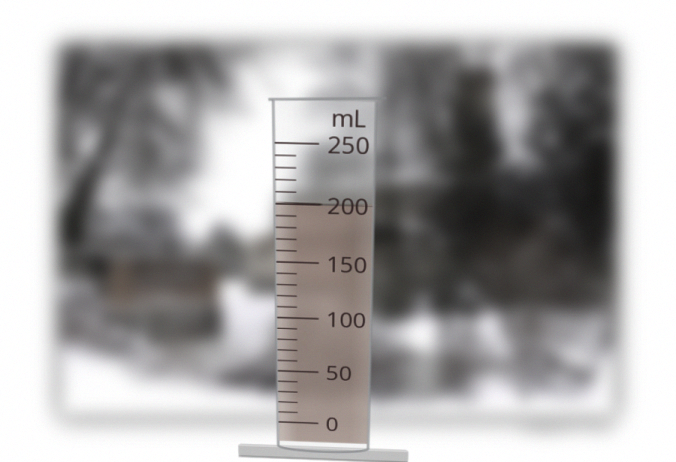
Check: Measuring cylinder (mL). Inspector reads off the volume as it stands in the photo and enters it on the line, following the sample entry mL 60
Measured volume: mL 200
